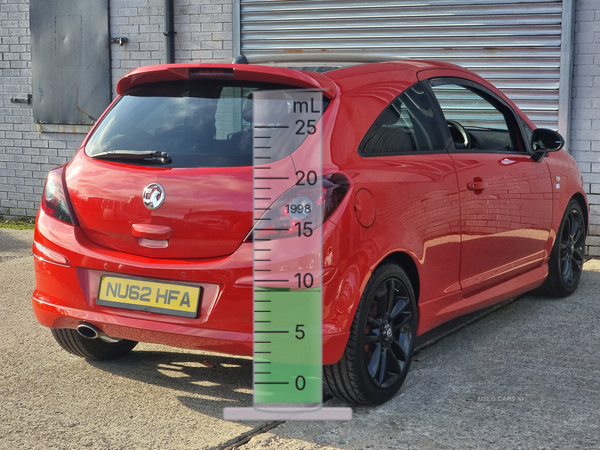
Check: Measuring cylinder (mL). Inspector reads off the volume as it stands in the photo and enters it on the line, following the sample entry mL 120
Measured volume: mL 9
